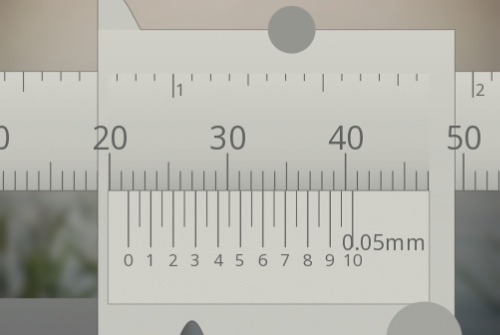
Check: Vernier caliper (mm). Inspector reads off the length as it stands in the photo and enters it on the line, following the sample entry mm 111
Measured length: mm 21.6
